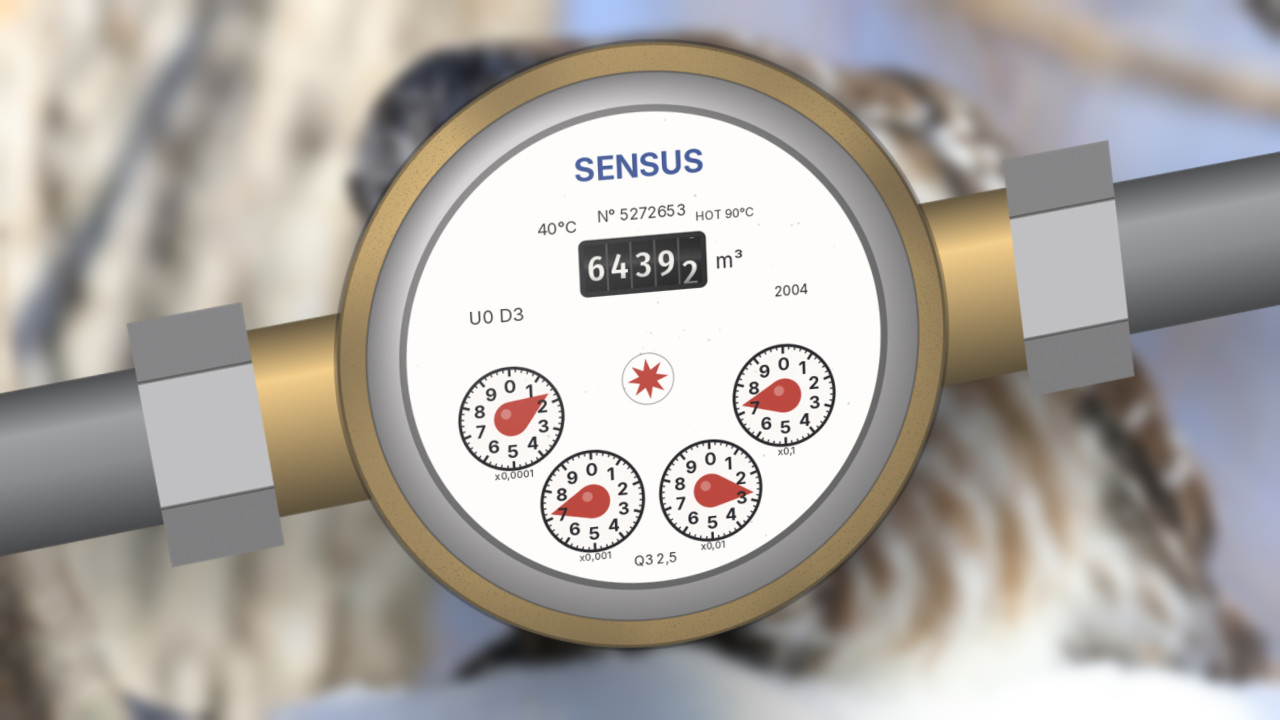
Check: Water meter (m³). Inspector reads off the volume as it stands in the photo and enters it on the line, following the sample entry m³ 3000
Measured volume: m³ 64391.7271
